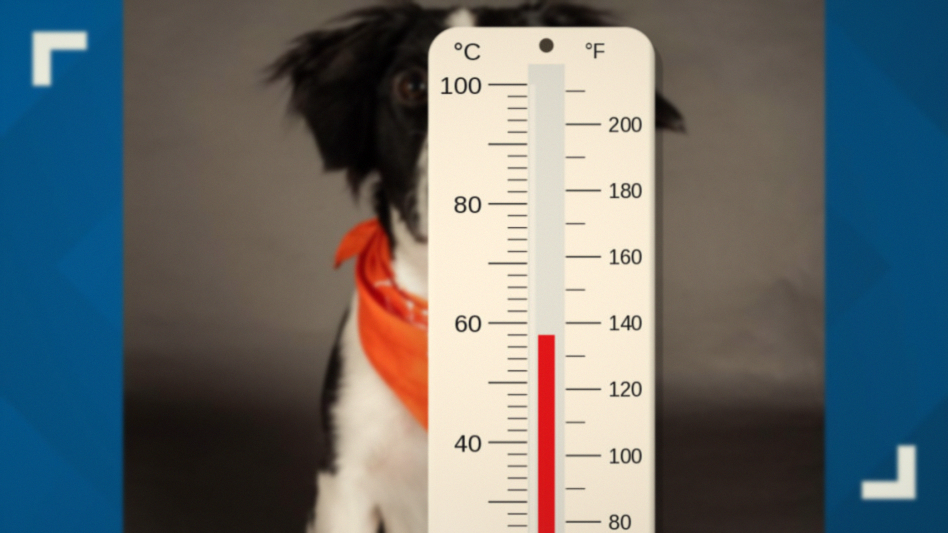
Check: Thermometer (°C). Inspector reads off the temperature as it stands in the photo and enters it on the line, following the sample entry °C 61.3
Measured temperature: °C 58
